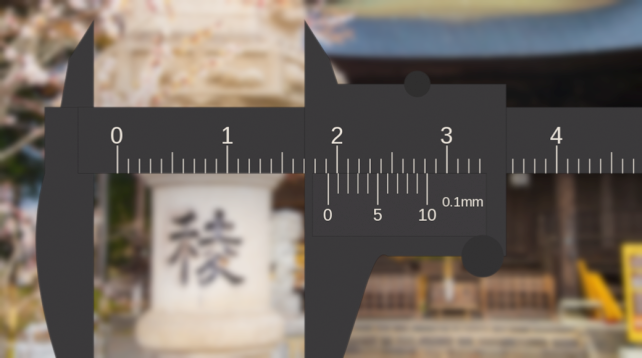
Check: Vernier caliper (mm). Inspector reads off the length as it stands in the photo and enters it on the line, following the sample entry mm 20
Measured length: mm 19.2
